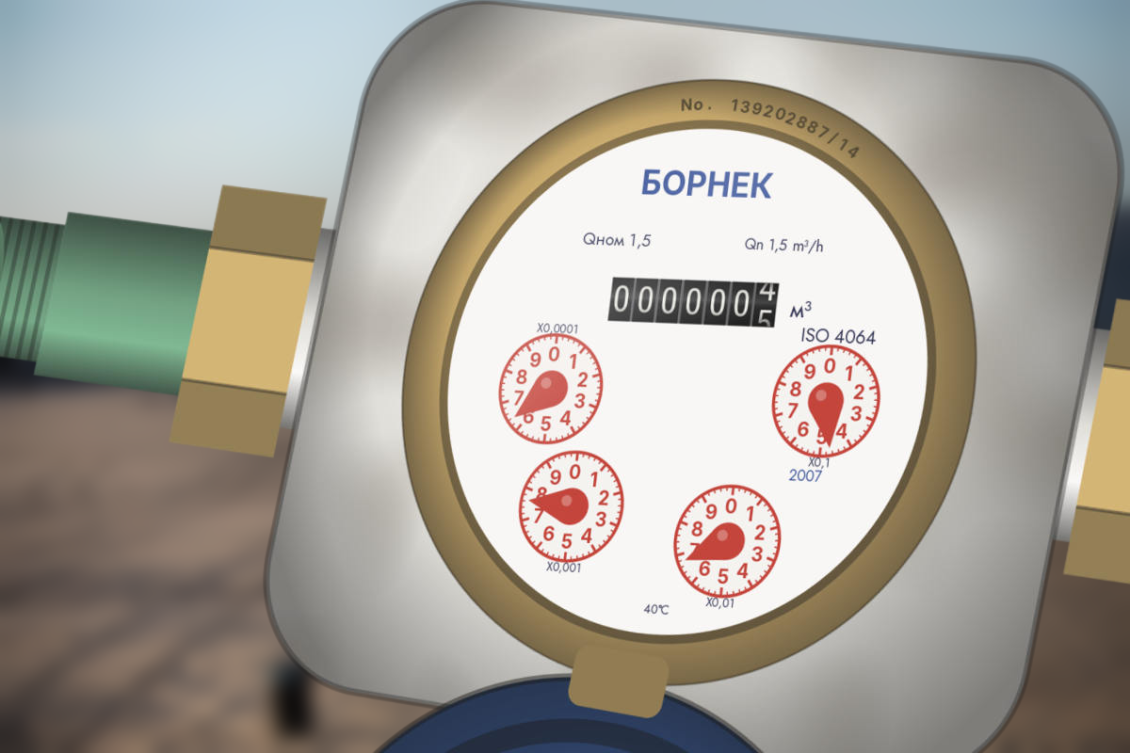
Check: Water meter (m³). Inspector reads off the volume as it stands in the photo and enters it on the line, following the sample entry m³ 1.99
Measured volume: m³ 4.4676
